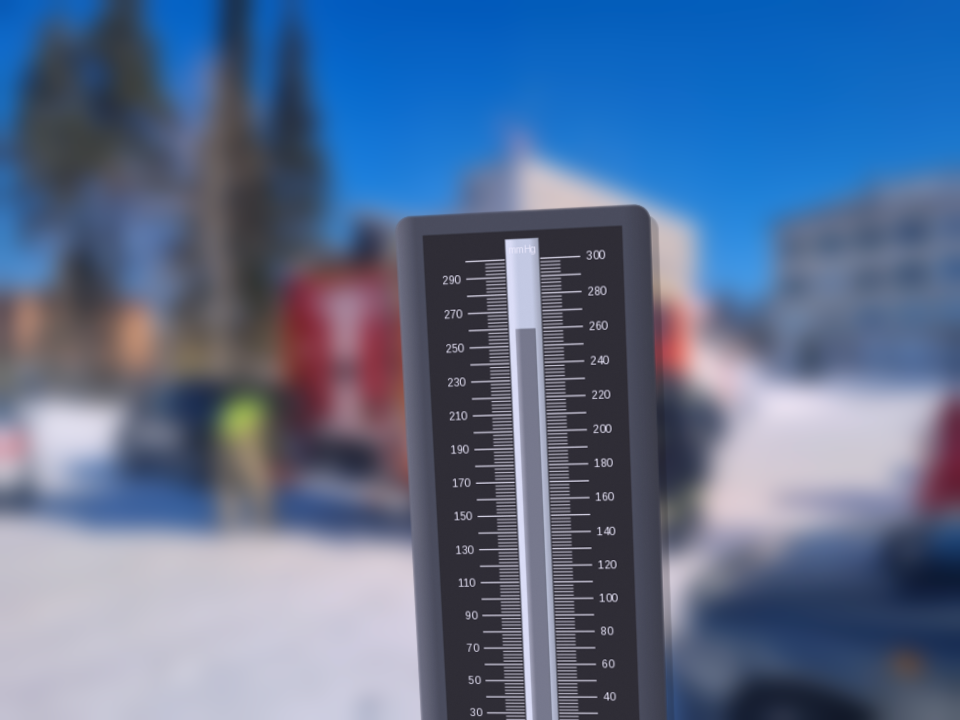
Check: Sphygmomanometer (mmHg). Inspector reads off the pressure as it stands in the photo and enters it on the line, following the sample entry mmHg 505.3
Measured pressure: mmHg 260
